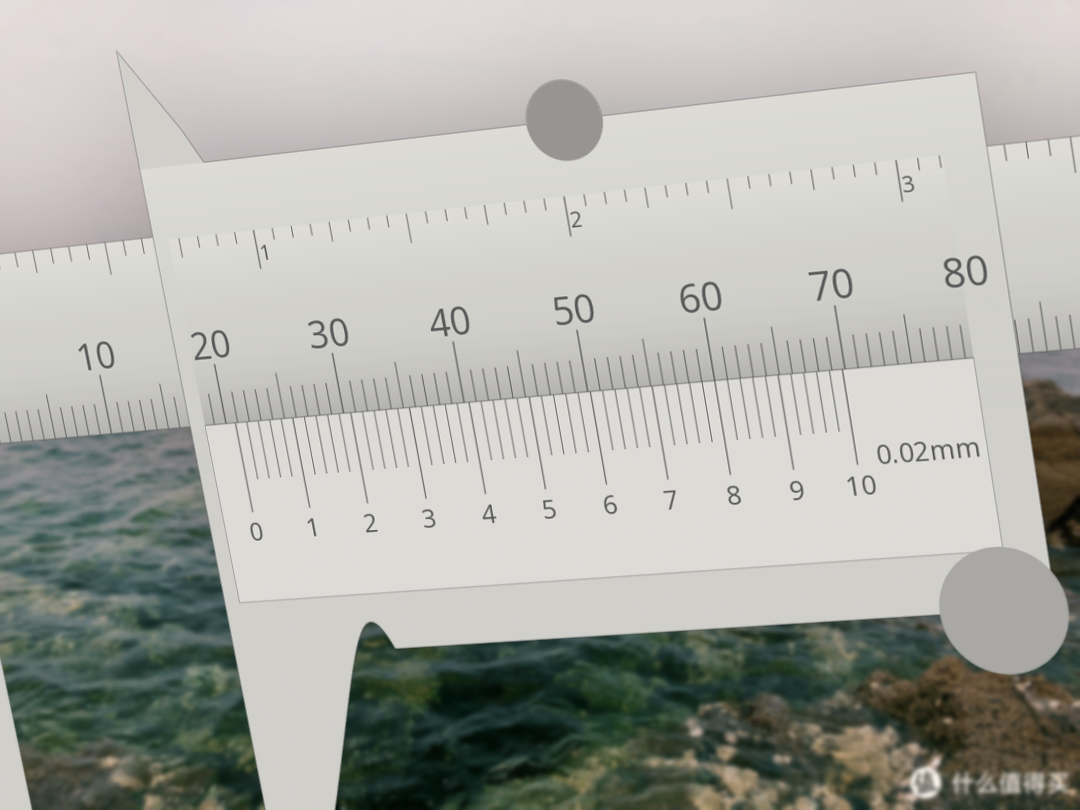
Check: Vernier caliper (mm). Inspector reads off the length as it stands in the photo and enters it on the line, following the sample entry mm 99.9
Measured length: mm 20.8
